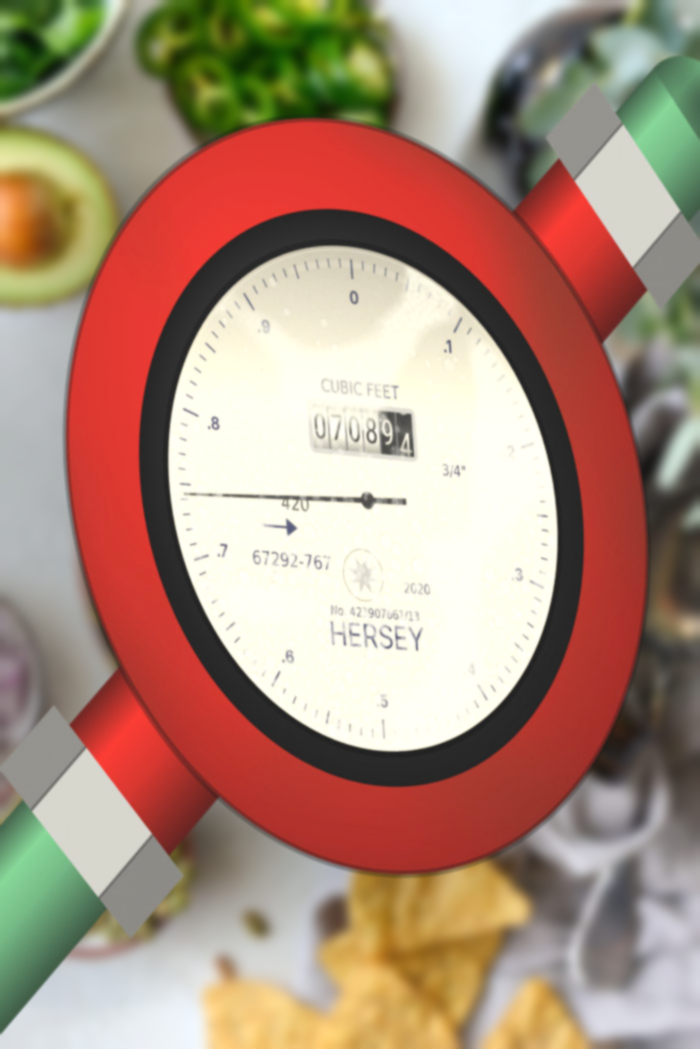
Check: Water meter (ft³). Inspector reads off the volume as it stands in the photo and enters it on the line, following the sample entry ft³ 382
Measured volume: ft³ 70893.74
